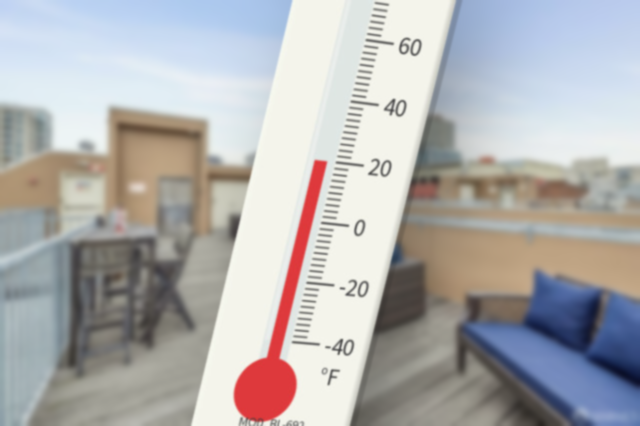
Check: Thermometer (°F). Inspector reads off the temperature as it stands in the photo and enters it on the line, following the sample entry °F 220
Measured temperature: °F 20
